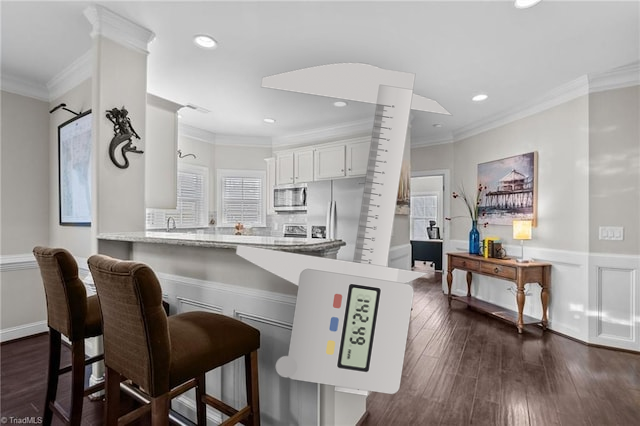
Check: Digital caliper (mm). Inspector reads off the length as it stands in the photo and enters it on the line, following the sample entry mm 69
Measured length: mm 142.49
